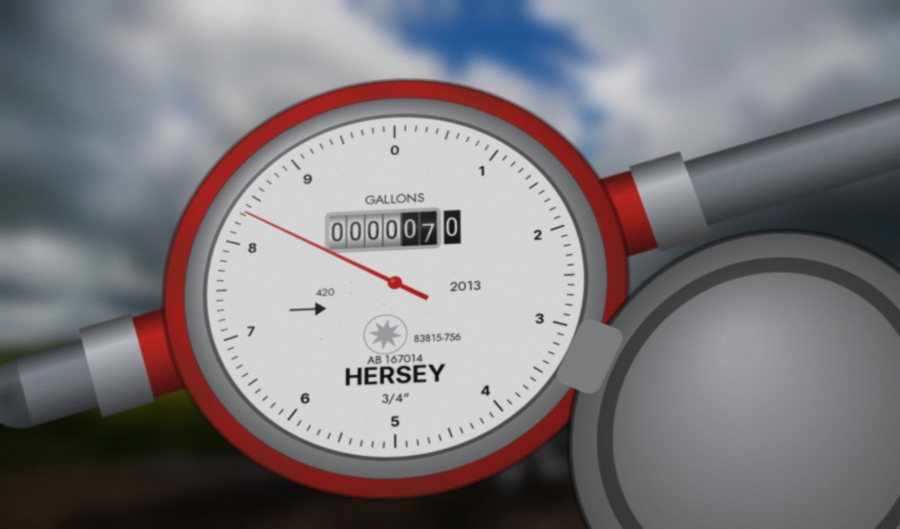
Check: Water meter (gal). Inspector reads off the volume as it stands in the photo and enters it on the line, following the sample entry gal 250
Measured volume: gal 68.3
